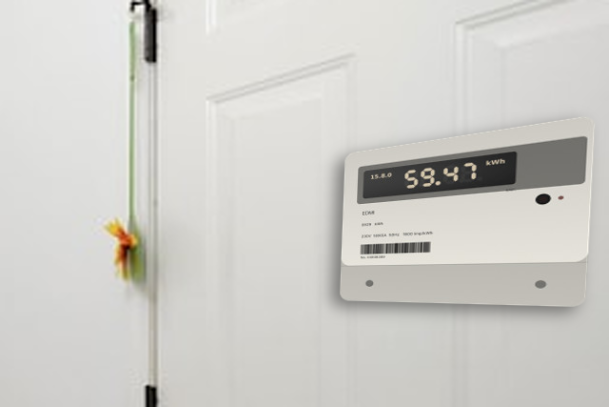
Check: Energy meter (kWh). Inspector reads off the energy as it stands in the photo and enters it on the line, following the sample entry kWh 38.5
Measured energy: kWh 59.47
